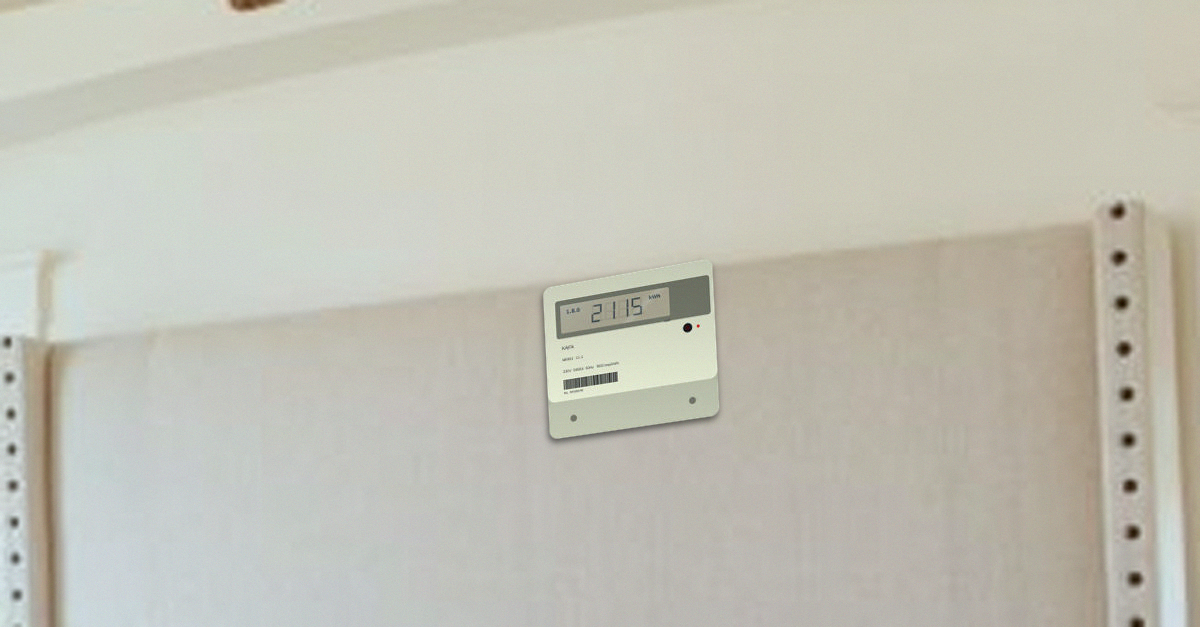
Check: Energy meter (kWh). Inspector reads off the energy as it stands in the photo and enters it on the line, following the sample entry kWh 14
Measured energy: kWh 2115
